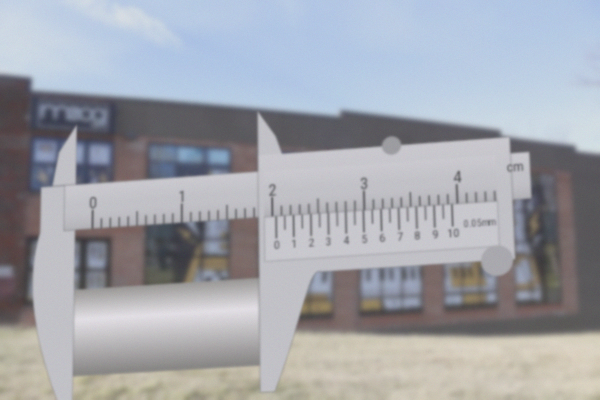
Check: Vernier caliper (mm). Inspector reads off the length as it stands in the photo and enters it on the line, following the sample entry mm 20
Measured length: mm 20.4
